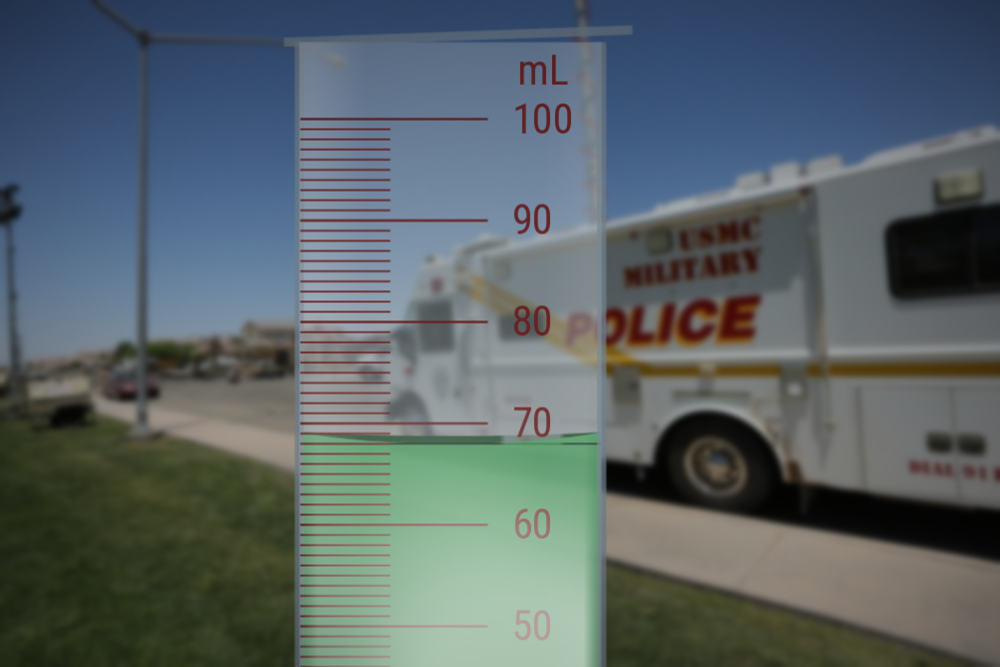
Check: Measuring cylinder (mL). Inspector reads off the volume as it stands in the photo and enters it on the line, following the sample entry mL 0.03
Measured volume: mL 68
